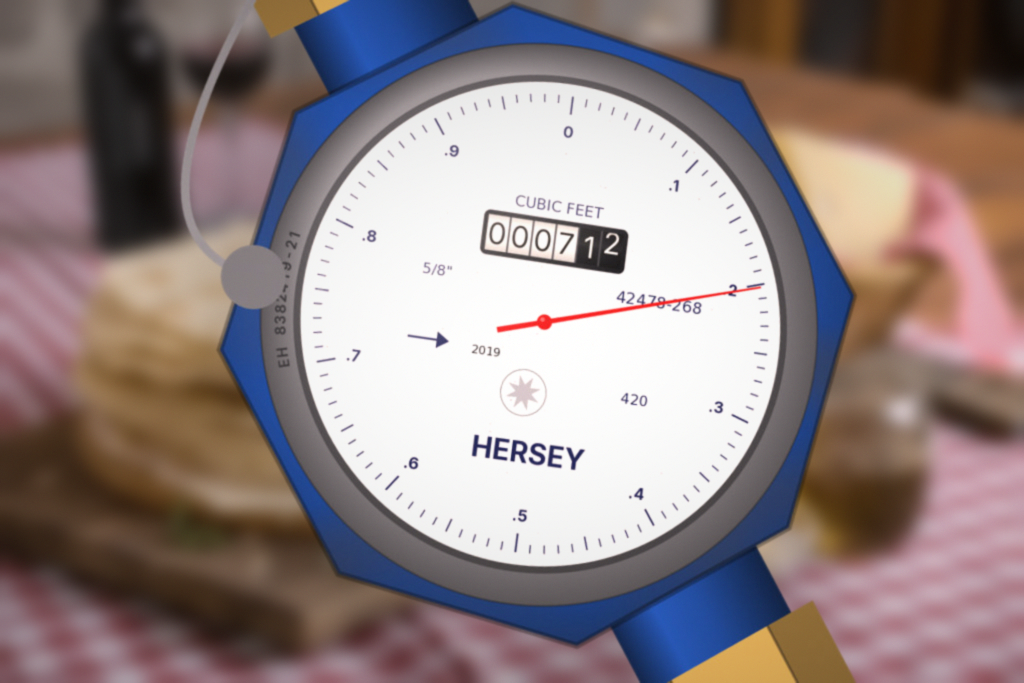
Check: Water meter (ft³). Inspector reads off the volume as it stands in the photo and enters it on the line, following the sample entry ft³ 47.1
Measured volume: ft³ 712.20
